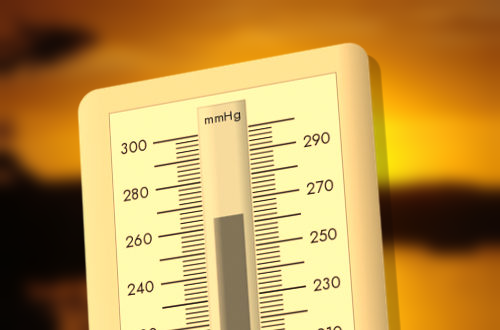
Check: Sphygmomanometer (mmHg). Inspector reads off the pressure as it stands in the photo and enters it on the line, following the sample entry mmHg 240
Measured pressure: mmHg 264
